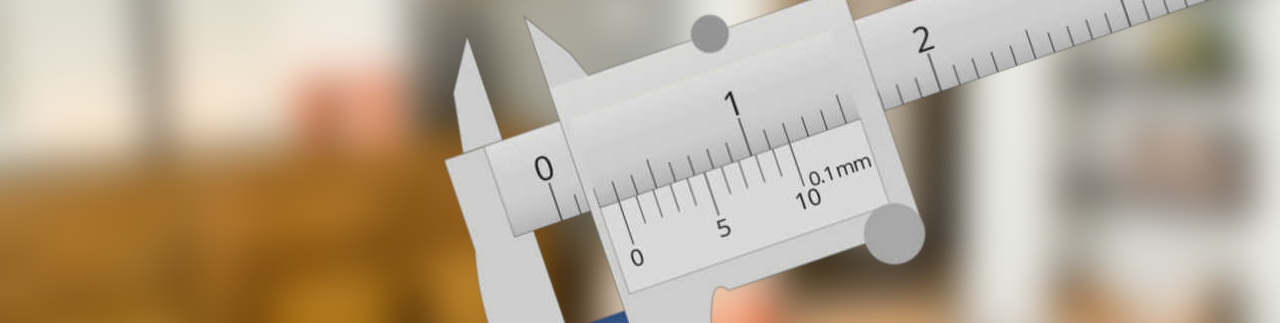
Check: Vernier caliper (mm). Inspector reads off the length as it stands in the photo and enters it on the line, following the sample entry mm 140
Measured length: mm 3.0
